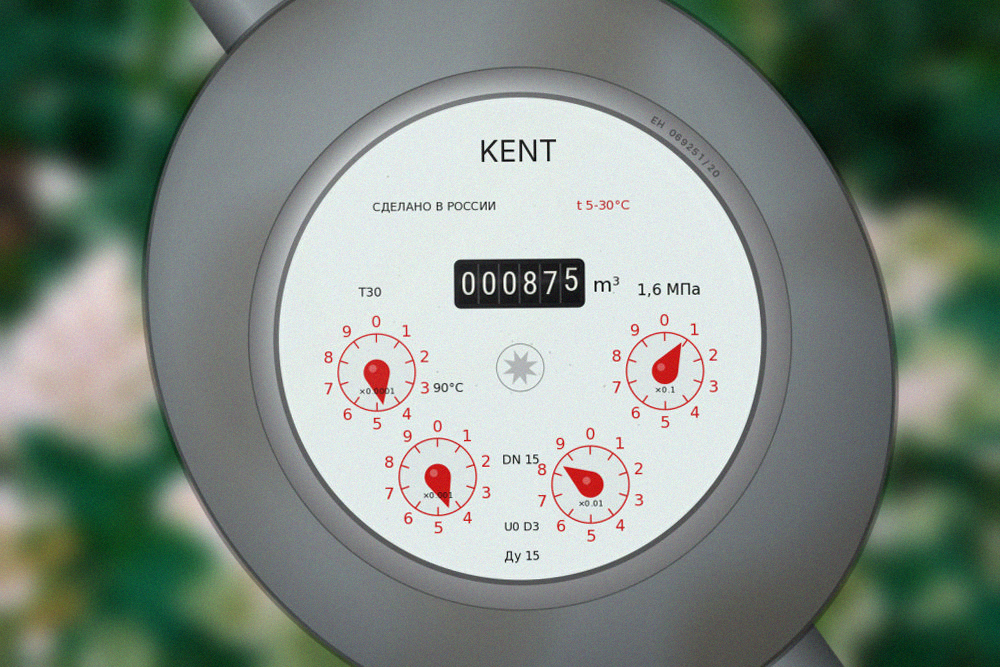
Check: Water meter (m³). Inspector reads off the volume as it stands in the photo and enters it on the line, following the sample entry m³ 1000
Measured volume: m³ 875.0844
